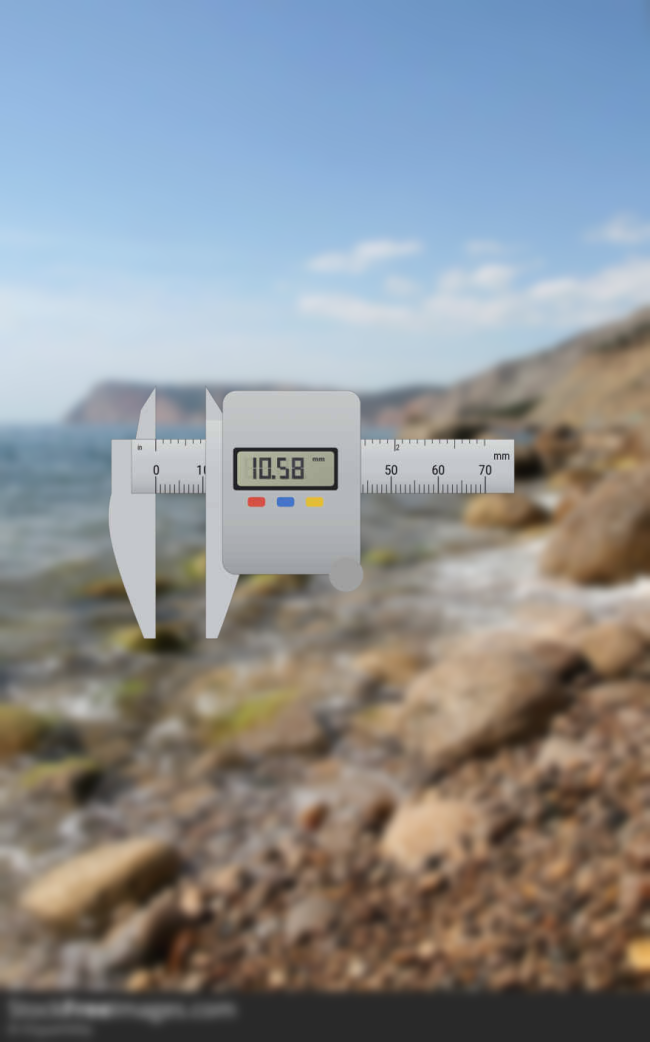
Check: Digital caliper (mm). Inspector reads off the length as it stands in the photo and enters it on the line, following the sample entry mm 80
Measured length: mm 10.58
